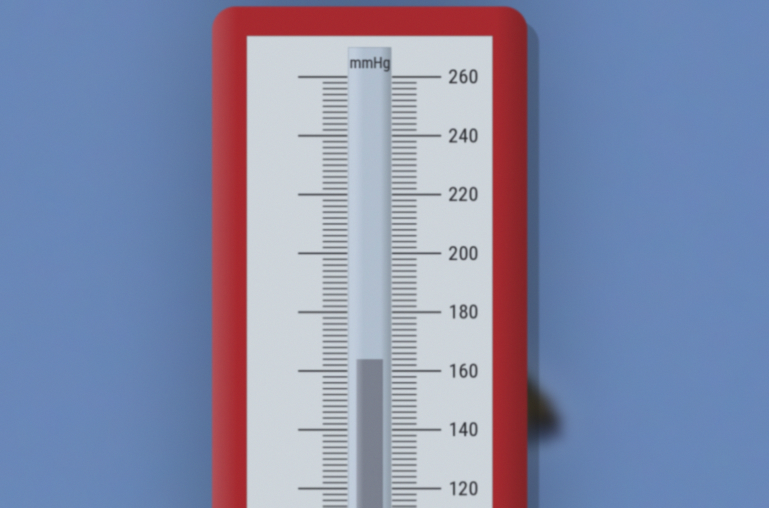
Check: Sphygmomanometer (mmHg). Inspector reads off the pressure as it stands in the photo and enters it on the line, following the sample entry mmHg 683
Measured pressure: mmHg 164
